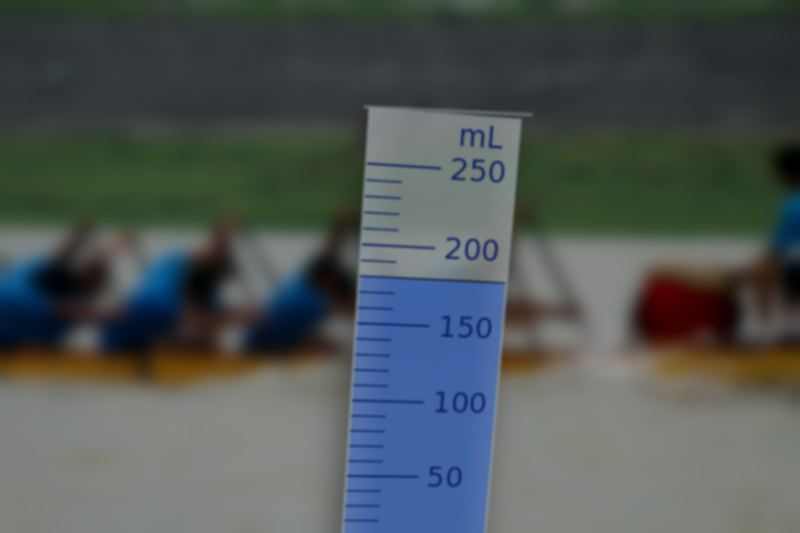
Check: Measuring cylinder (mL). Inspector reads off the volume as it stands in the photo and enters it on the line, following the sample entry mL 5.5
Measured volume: mL 180
